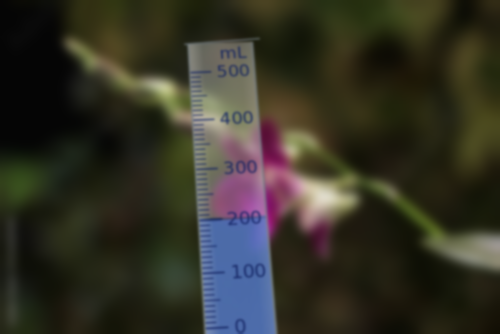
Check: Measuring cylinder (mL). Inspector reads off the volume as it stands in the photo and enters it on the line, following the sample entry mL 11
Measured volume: mL 200
